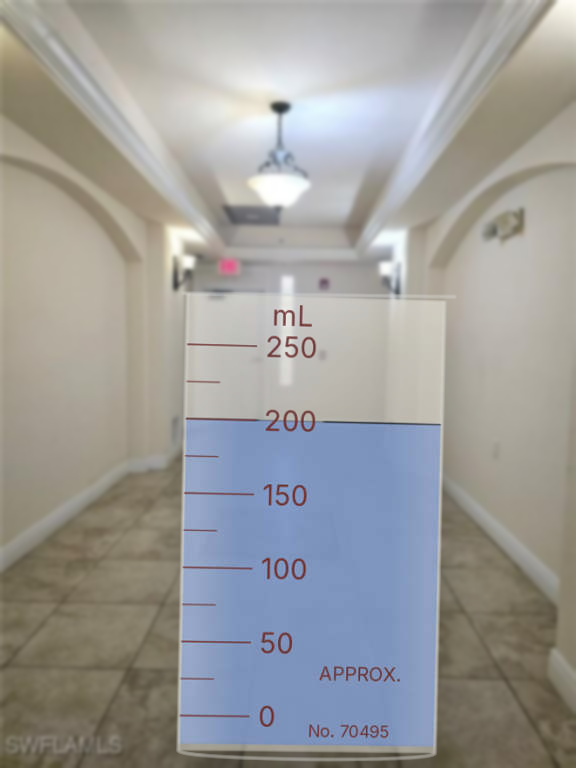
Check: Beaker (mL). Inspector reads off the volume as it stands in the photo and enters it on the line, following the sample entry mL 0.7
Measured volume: mL 200
